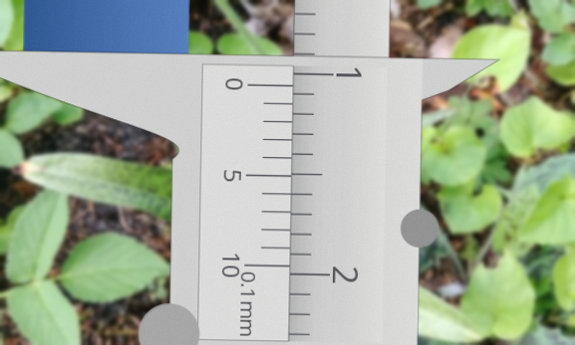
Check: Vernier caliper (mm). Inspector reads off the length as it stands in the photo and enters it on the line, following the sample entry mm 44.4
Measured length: mm 10.6
